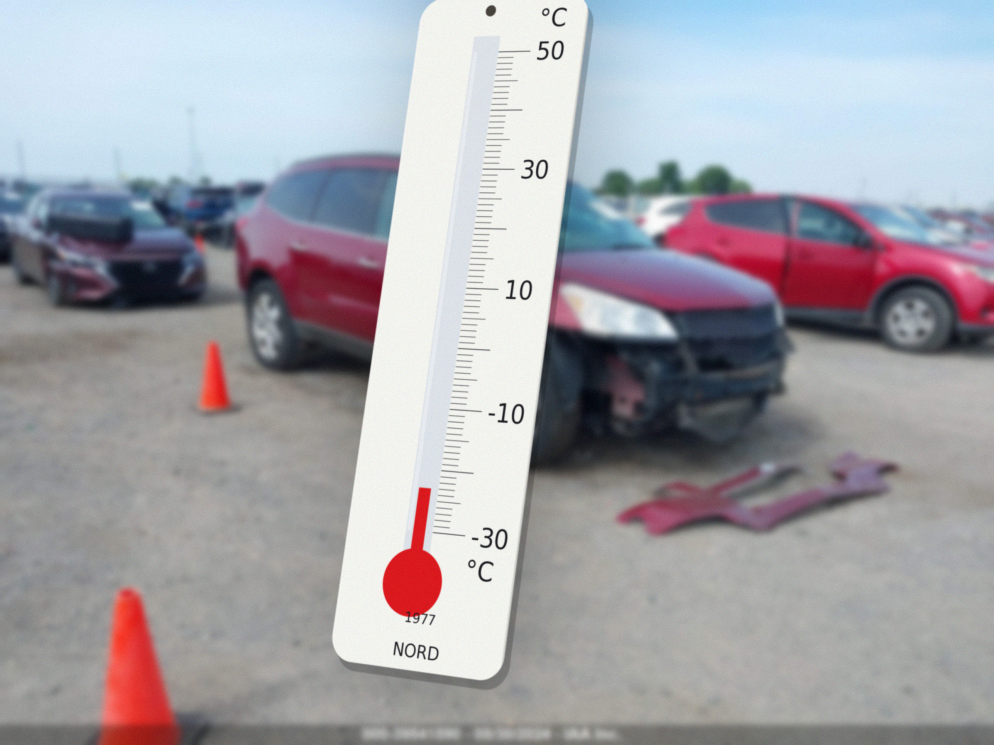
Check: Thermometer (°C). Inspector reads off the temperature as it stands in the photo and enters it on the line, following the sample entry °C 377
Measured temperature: °C -23
